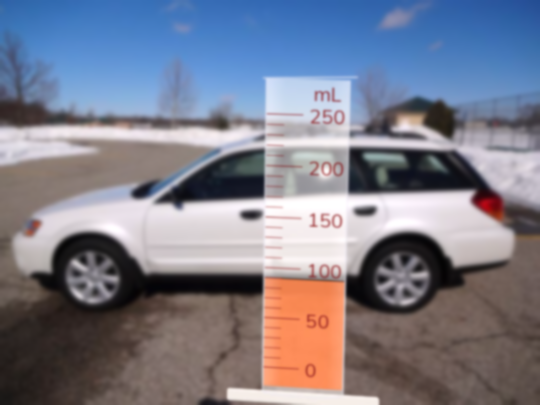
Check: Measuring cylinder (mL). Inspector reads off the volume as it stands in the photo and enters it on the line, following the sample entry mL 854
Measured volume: mL 90
